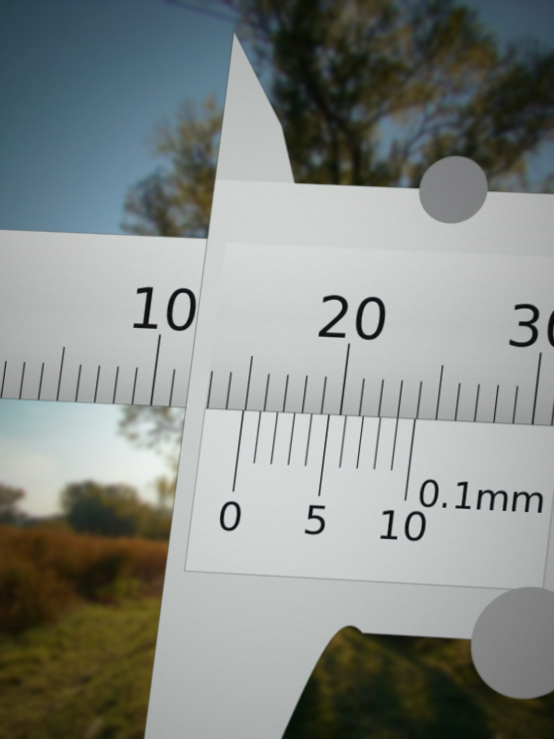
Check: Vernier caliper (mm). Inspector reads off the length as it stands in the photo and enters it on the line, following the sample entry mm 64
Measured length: mm 14.9
